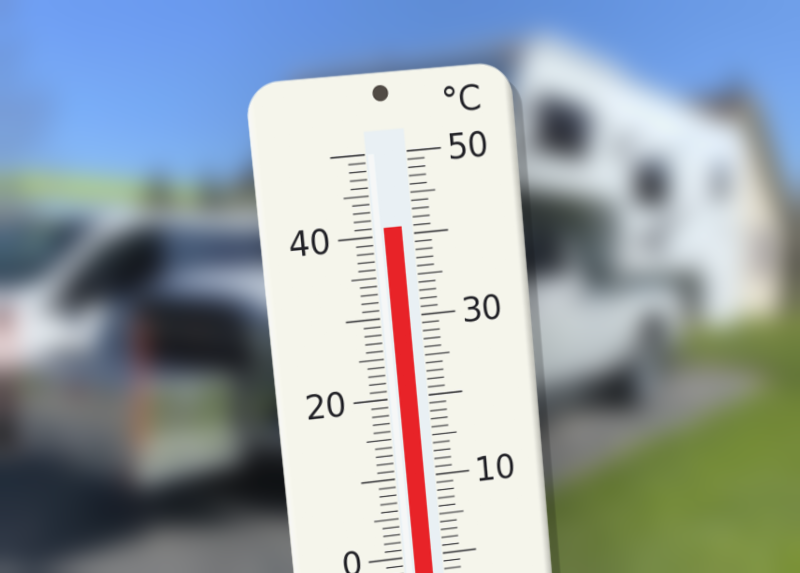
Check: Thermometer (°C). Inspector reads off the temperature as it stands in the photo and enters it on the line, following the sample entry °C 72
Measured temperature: °C 41
